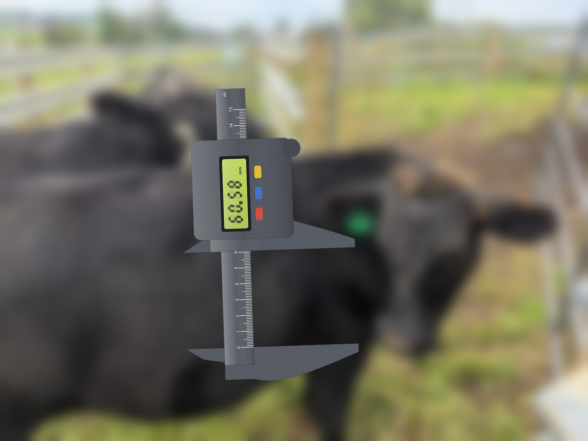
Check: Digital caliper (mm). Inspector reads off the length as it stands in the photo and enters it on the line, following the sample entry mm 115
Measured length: mm 60.58
